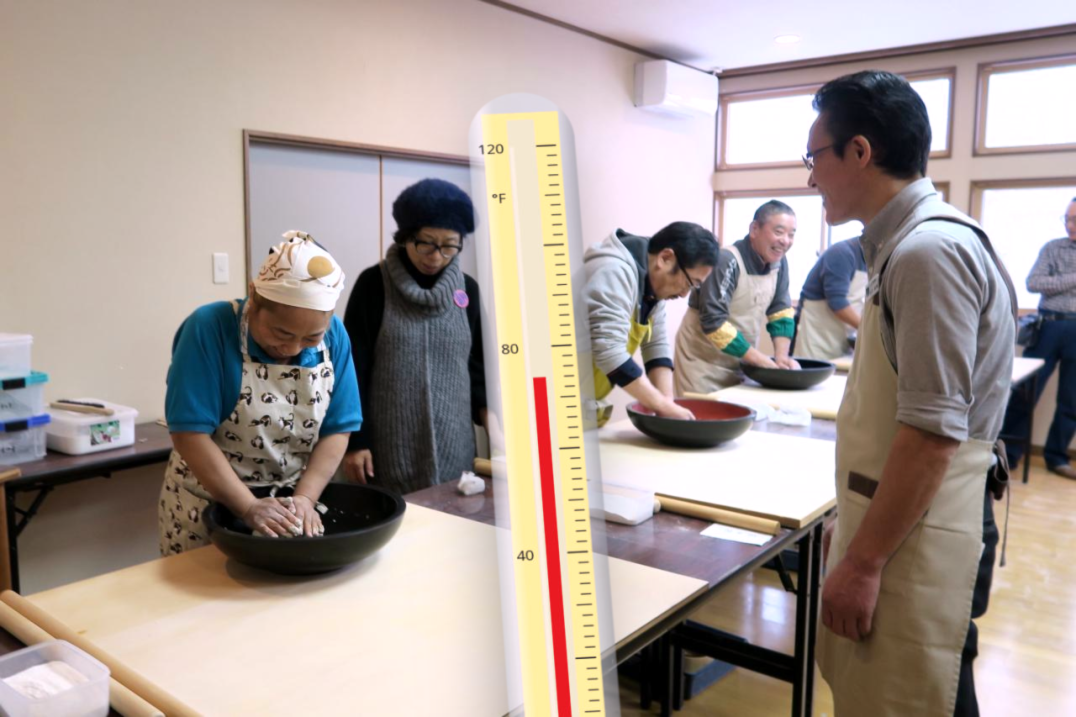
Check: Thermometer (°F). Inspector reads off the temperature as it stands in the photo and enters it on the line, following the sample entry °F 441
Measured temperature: °F 74
